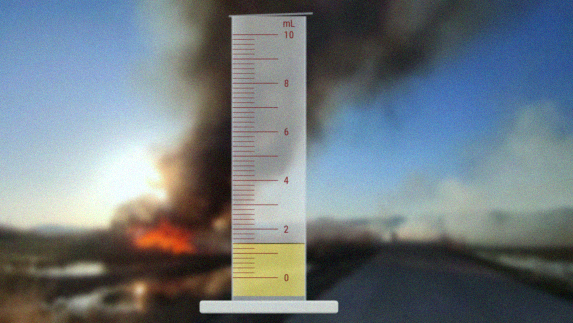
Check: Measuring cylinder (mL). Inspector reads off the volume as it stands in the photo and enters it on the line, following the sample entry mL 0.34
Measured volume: mL 1.4
